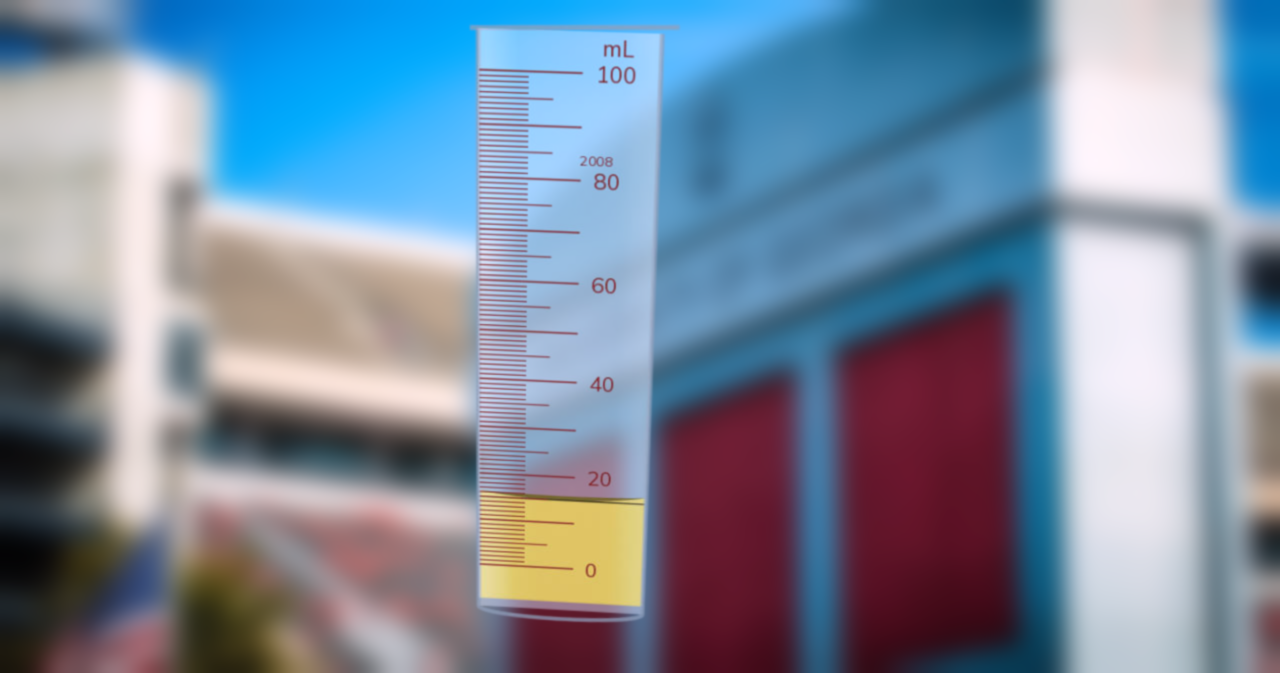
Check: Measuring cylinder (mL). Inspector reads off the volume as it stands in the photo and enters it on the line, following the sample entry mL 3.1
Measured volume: mL 15
